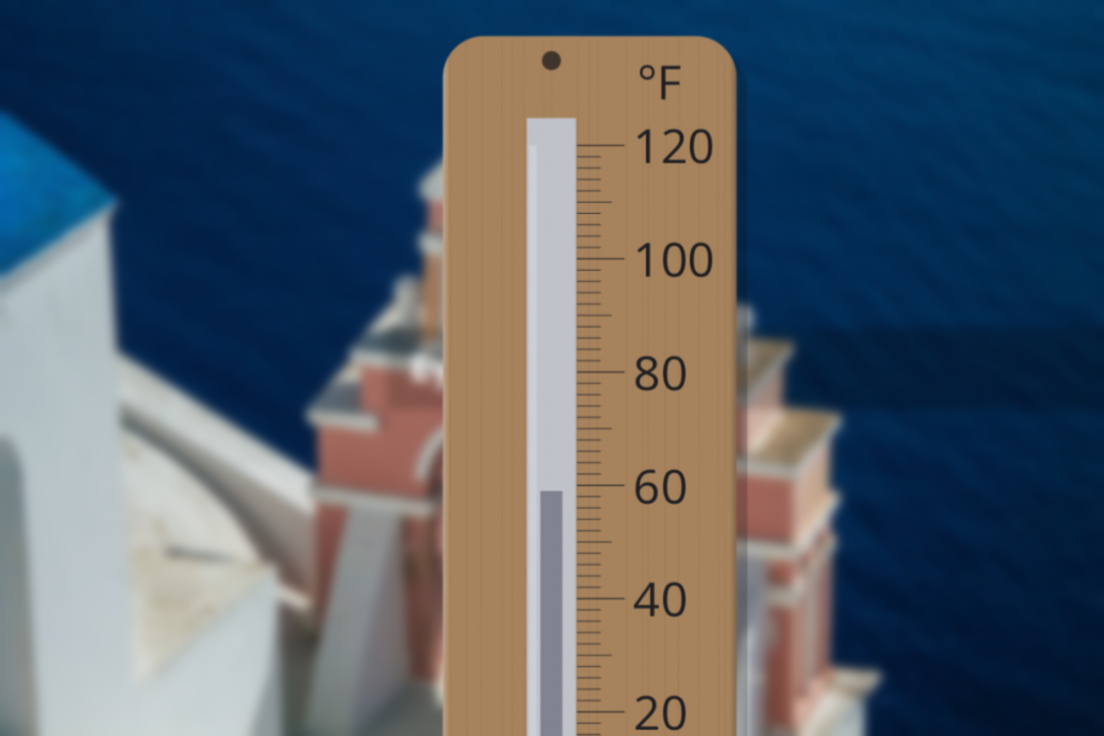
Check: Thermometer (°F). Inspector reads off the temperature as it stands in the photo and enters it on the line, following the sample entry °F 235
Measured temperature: °F 59
